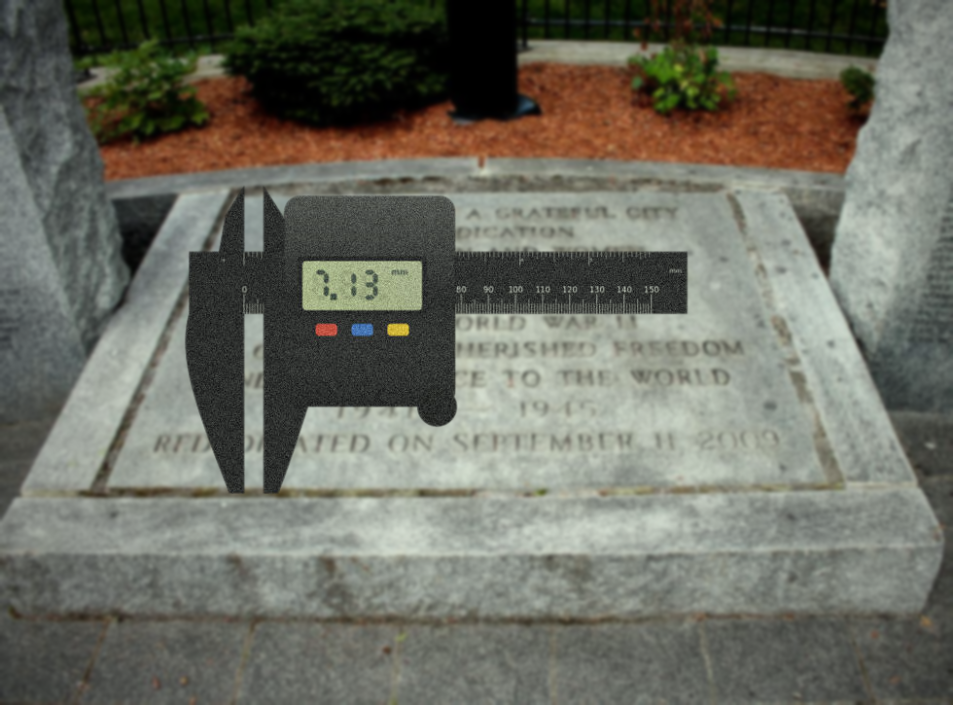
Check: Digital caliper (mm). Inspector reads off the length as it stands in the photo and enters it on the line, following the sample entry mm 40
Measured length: mm 7.13
